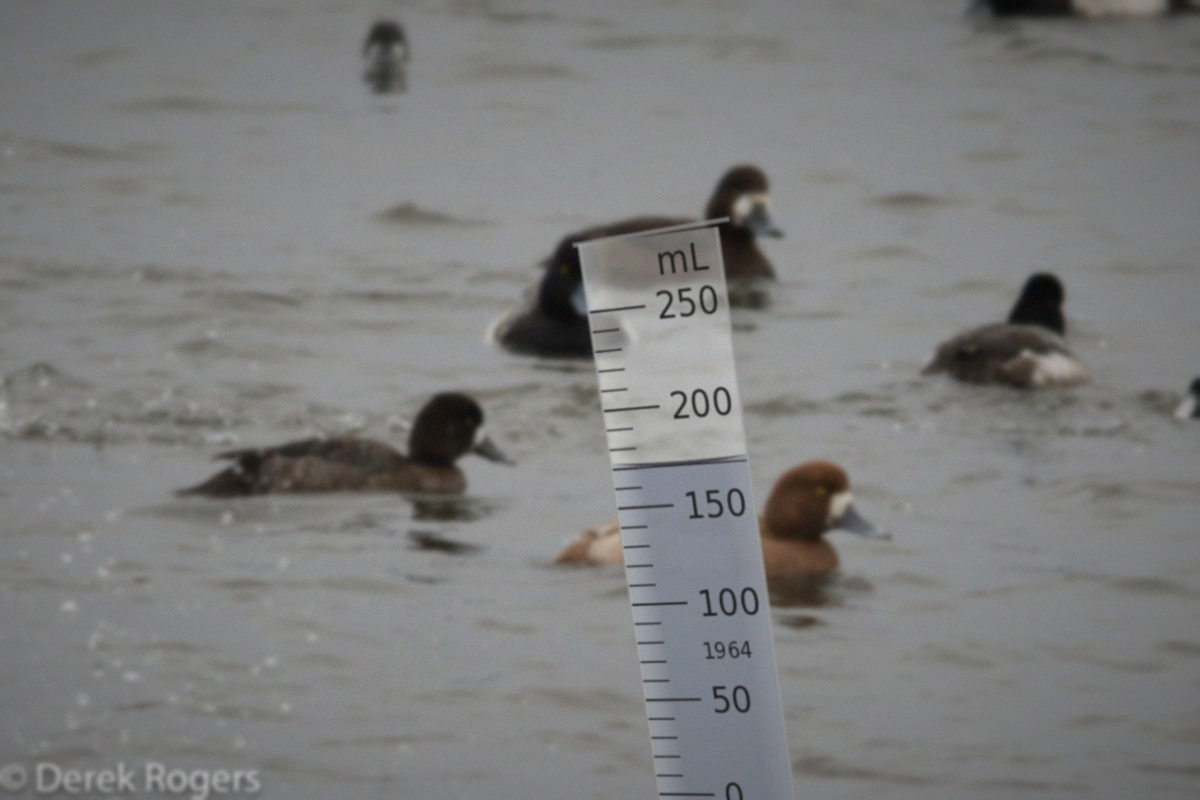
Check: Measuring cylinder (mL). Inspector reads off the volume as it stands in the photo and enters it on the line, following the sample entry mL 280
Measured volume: mL 170
